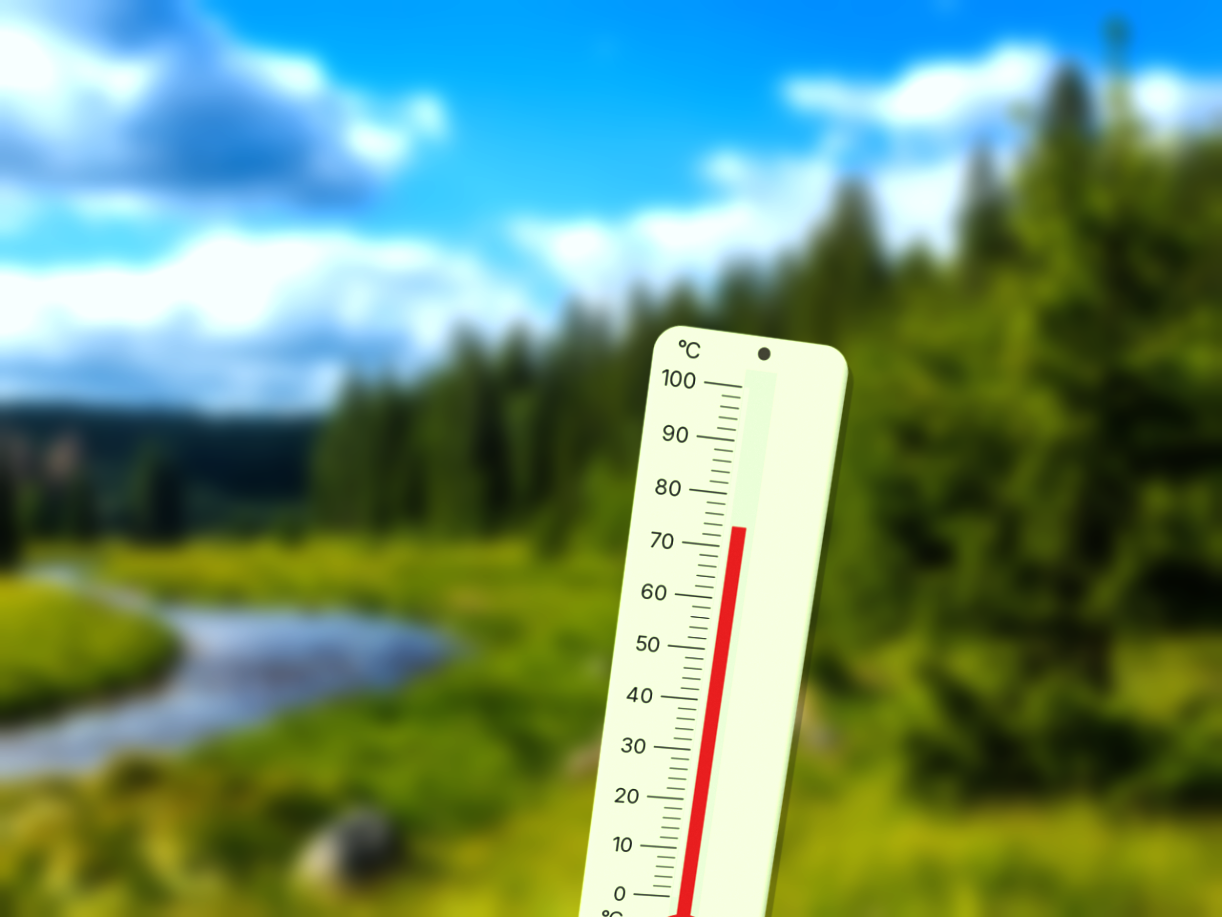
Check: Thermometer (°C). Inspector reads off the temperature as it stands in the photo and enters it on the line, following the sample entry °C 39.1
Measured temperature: °C 74
